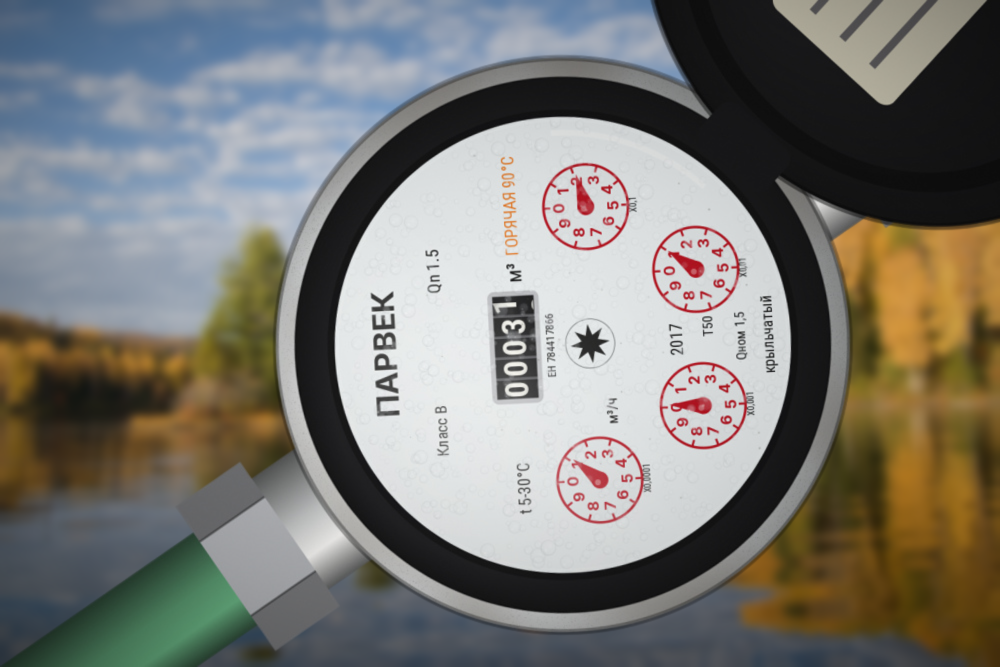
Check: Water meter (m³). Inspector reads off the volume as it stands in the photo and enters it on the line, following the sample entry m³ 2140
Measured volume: m³ 31.2101
